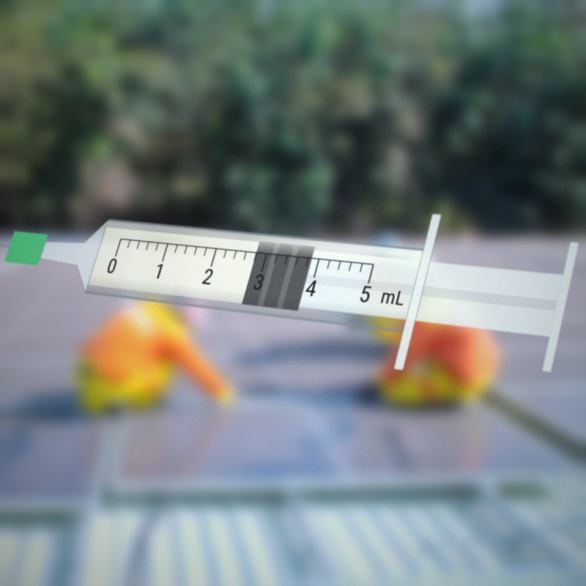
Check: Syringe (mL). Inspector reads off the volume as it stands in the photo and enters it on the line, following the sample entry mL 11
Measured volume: mL 2.8
